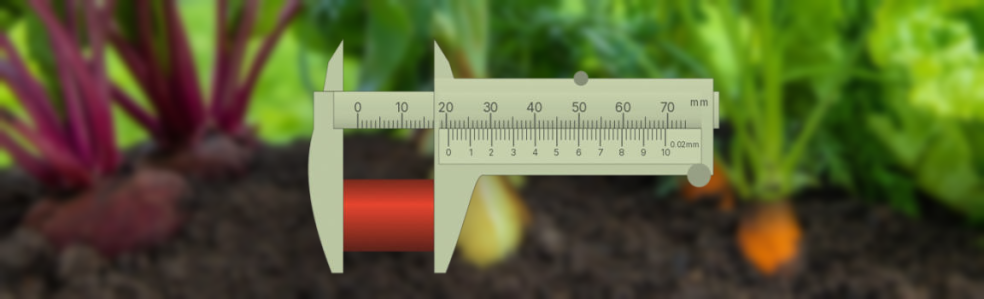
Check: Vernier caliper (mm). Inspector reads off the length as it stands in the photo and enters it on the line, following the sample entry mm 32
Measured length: mm 20.5
